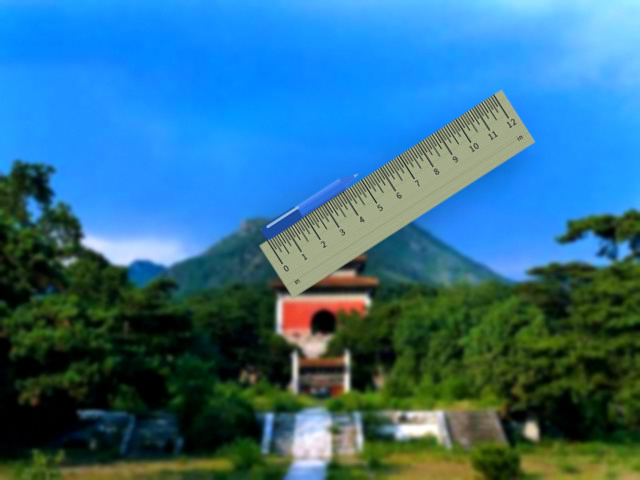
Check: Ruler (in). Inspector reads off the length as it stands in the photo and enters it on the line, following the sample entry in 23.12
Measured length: in 5
